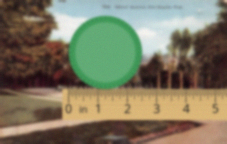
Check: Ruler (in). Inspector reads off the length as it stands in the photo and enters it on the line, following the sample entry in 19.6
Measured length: in 2.5
